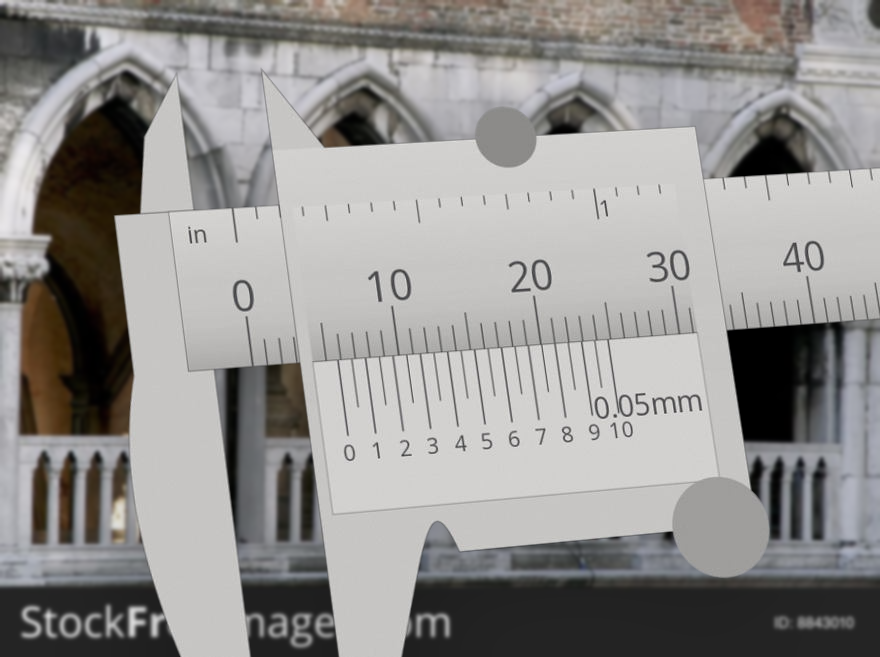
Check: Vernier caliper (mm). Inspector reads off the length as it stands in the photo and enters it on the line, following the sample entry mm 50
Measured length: mm 5.8
